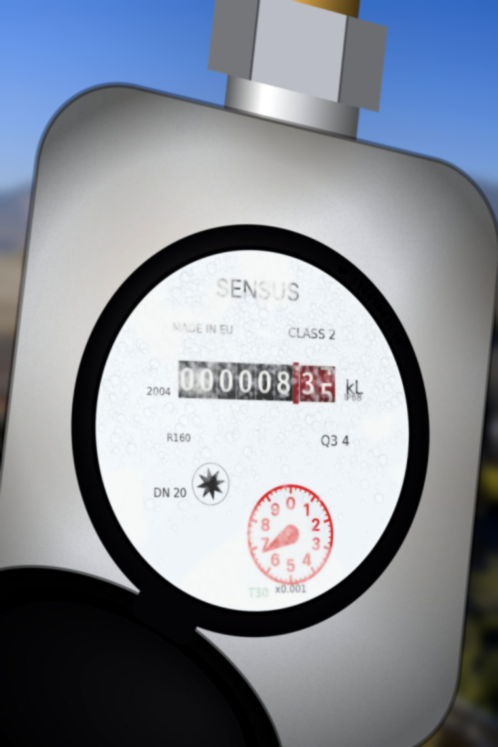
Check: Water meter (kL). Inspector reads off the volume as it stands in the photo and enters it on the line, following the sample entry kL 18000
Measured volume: kL 8.346
